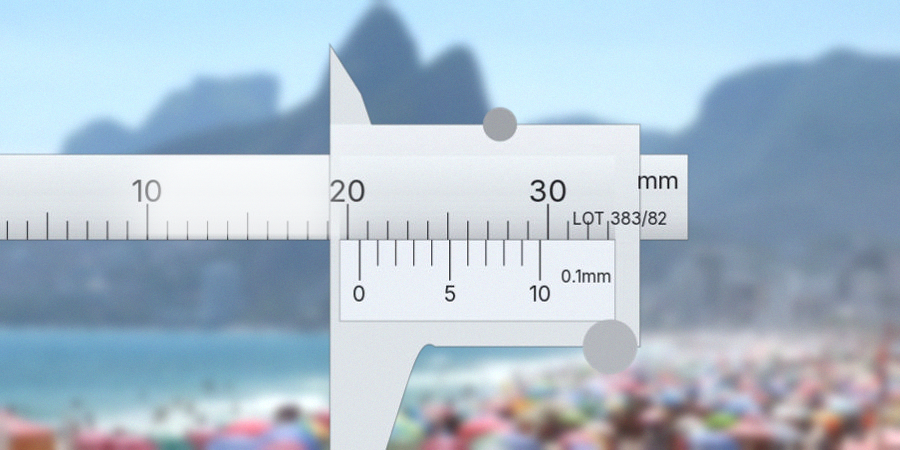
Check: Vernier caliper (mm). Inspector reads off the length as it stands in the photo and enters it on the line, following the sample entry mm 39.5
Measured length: mm 20.6
